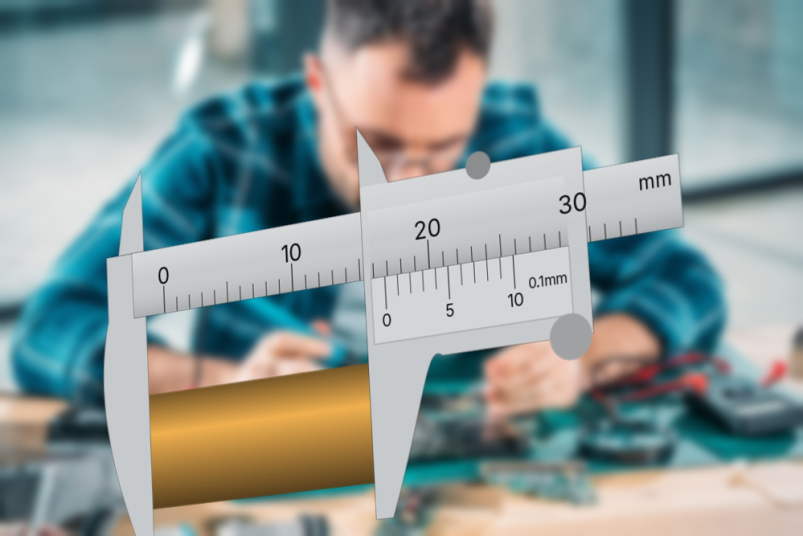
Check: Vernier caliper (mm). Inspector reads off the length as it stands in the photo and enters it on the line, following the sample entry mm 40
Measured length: mm 16.8
